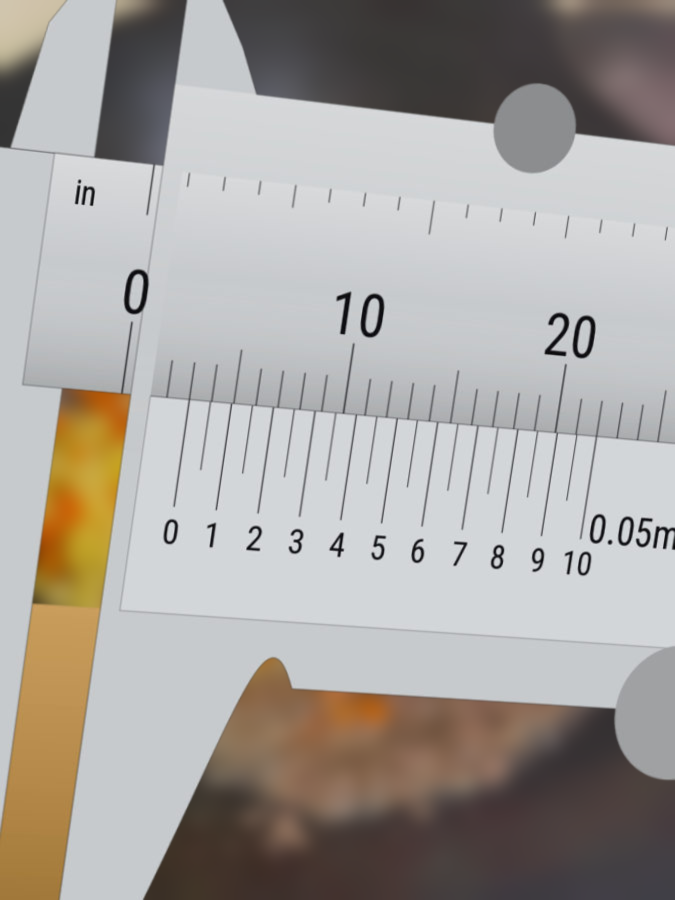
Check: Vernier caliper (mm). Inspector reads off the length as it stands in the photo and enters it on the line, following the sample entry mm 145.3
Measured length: mm 3.0
